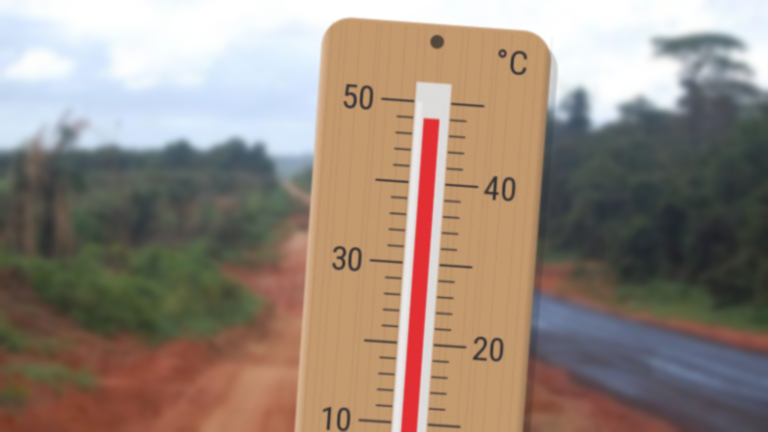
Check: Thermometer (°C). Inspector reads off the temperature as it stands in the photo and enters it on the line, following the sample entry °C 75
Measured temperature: °C 48
